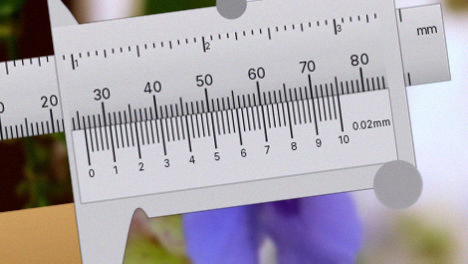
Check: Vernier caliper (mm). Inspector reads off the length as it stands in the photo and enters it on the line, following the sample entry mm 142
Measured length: mm 26.0
